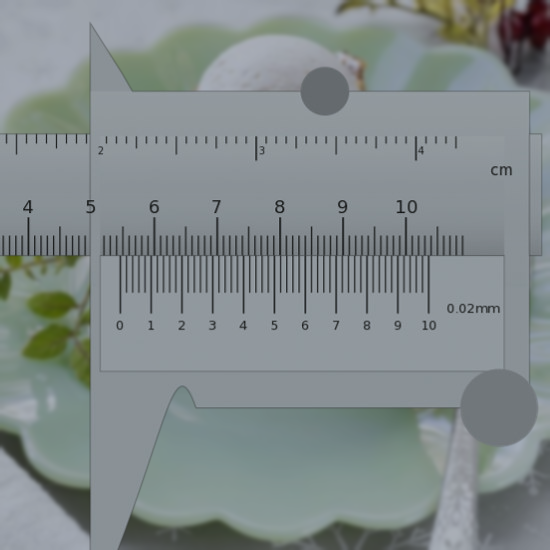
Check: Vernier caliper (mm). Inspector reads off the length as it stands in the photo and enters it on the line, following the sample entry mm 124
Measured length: mm 54.6
